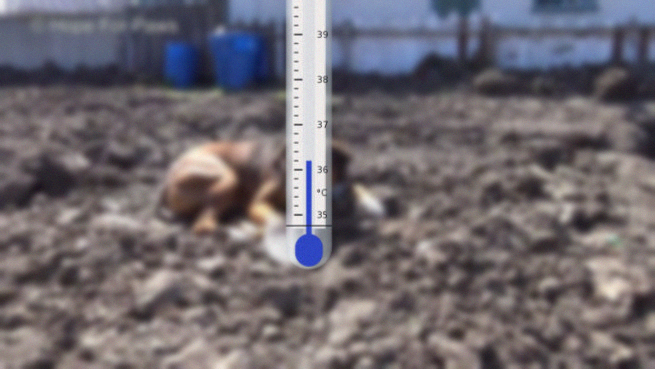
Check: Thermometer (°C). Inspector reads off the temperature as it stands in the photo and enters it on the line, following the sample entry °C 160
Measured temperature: °C 36.2
